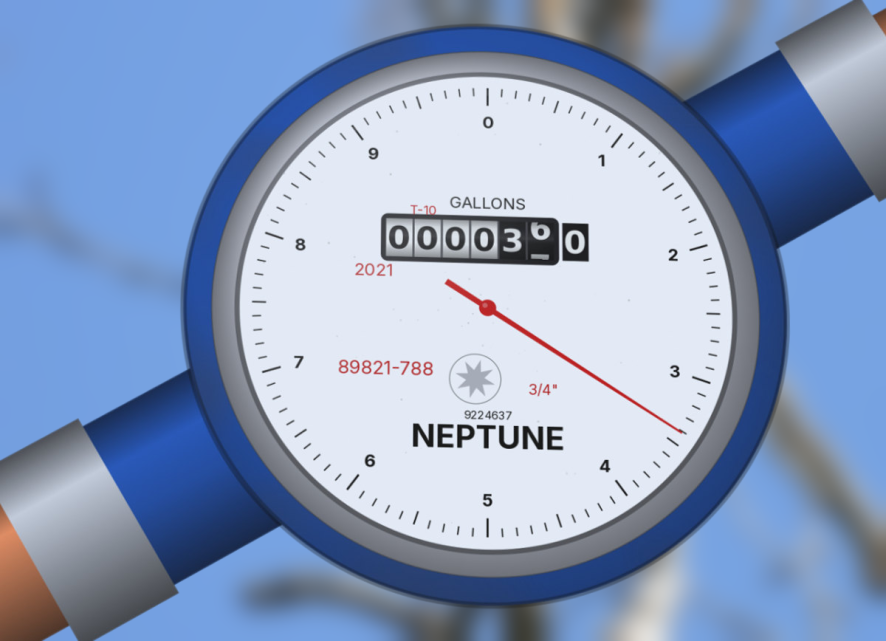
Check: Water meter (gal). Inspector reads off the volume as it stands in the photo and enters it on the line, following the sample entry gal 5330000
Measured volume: gal 363.4
